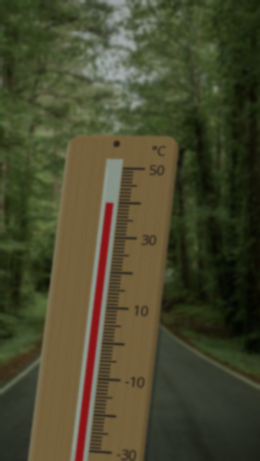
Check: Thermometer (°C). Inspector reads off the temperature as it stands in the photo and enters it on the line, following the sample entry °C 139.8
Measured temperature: °C 40
